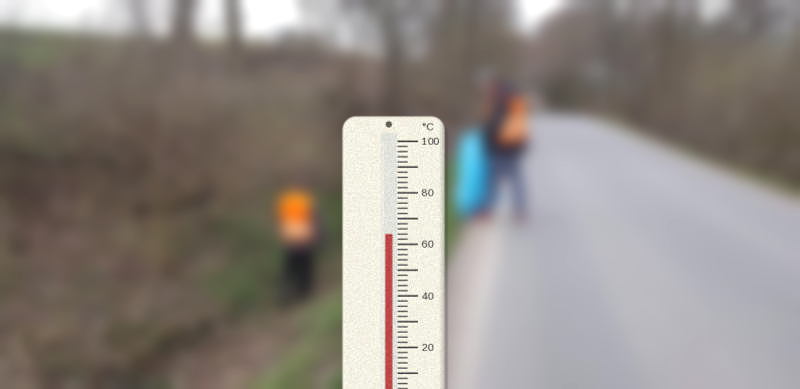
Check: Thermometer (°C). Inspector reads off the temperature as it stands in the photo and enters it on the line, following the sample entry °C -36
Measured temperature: °C 64
